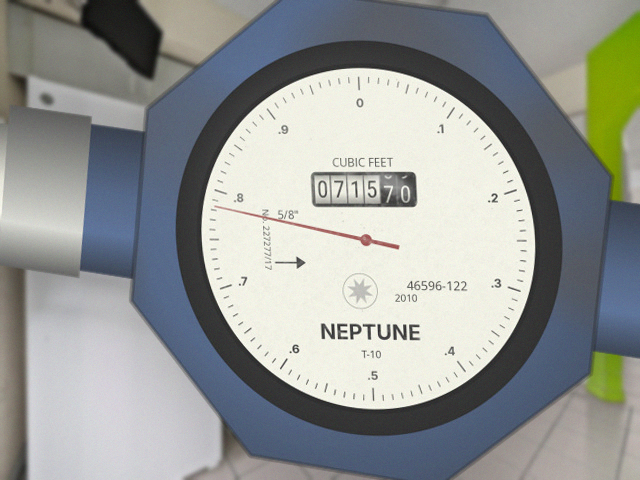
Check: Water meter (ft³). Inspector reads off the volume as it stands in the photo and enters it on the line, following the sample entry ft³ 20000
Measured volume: ft³ 71569.78
